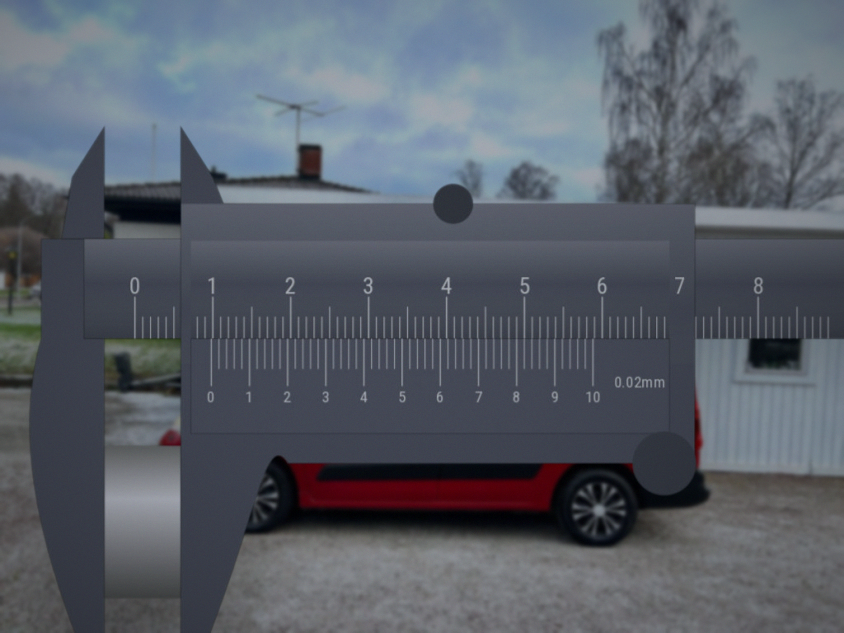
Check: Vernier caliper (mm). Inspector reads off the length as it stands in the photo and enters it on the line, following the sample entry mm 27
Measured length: mm 9.8
